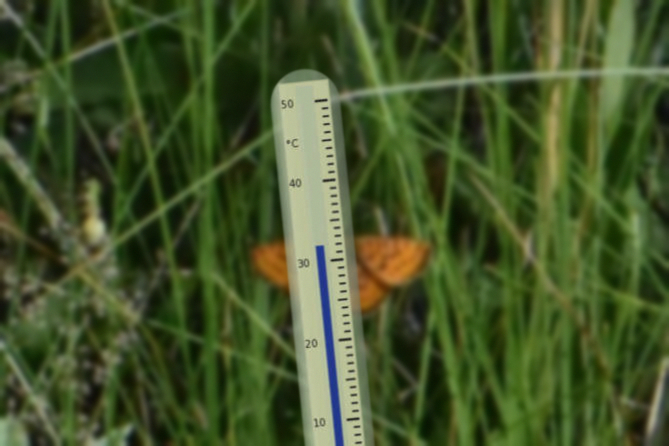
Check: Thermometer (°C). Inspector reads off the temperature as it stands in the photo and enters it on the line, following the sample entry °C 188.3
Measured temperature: °C 32
